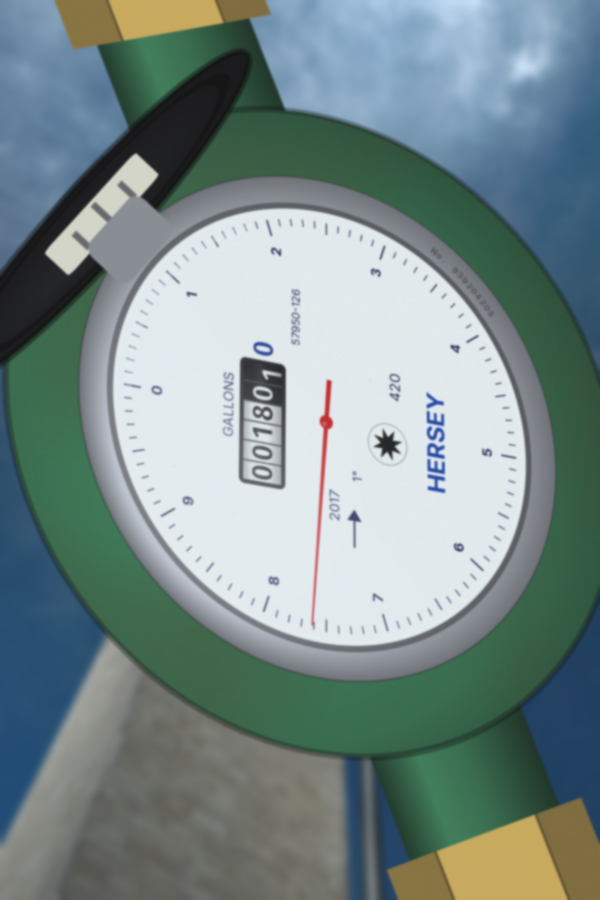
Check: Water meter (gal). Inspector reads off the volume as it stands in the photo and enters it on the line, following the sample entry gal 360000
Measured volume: gal 18007.6
